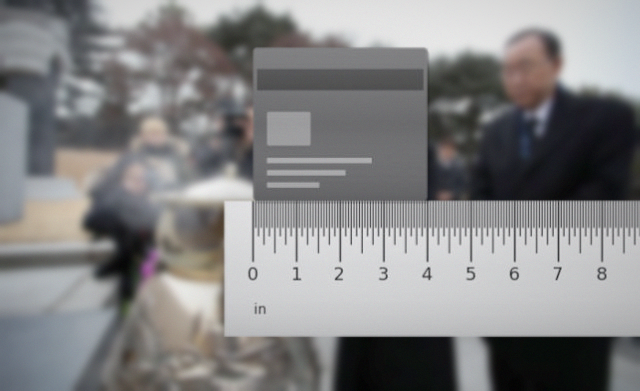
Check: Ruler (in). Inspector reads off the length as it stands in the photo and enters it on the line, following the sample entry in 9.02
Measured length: in 4
